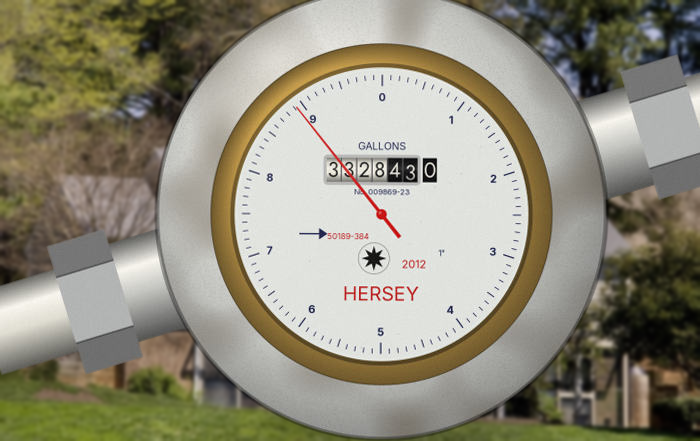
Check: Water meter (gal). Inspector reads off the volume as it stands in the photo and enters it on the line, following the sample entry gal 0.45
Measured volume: gal 3328428.9
